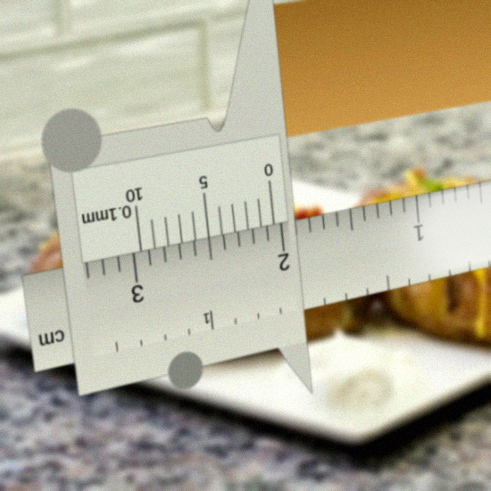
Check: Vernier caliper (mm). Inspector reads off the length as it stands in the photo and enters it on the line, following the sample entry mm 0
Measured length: mm 20.5
